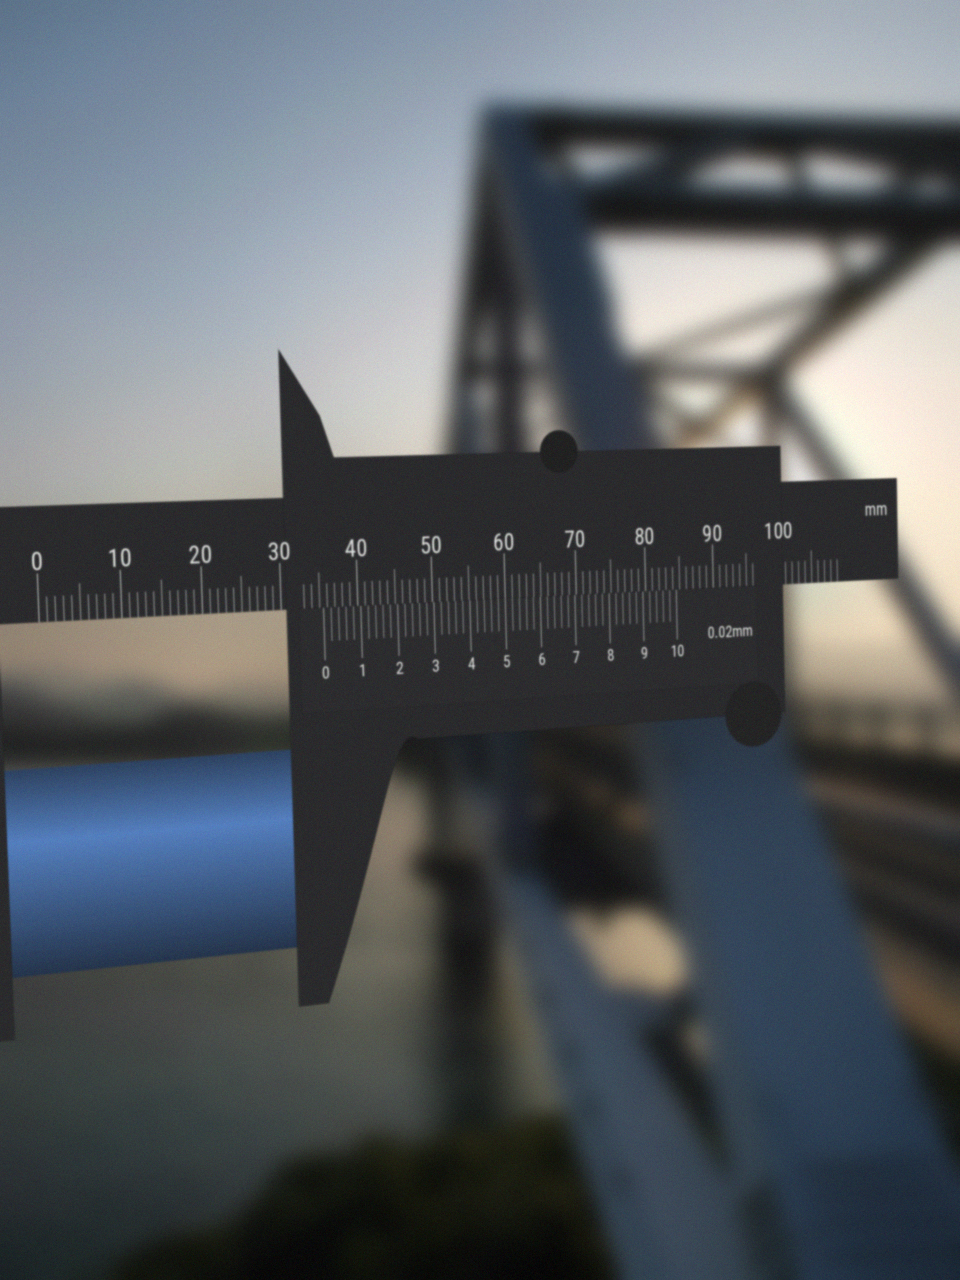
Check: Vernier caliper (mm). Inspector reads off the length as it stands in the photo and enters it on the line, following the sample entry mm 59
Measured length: mm 35.5
